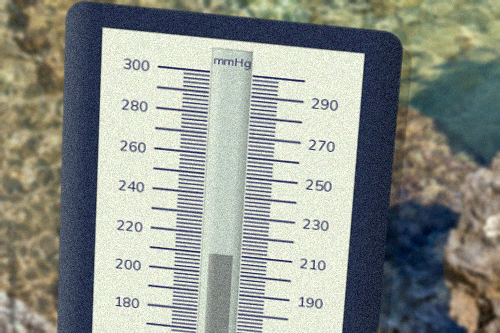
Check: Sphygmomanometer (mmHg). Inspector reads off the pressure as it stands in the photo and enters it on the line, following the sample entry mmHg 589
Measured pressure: mmHg 210
